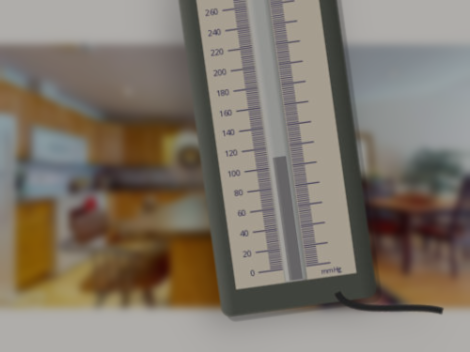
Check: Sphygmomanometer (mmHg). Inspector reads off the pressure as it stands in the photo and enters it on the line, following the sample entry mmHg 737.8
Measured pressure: mmHg 110
